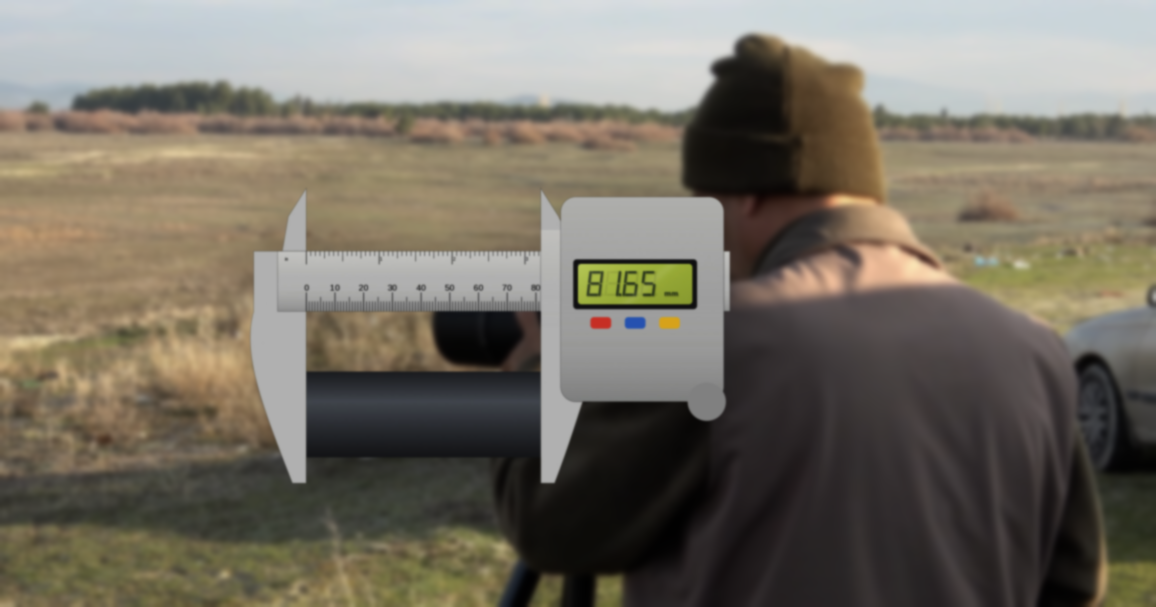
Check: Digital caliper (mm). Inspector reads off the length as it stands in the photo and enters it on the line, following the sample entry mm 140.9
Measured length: mm 81.65
